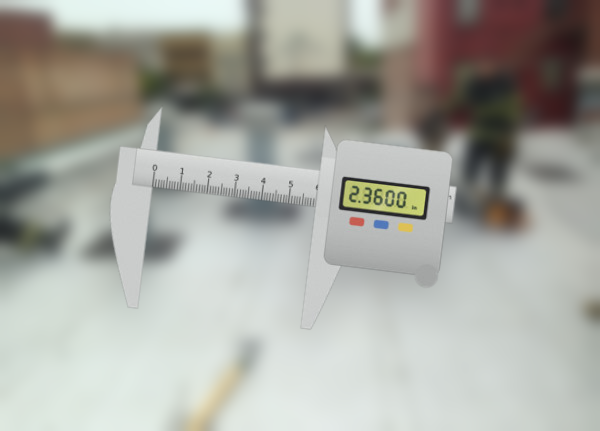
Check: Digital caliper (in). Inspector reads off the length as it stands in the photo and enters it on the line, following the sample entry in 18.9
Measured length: in 2.3600
